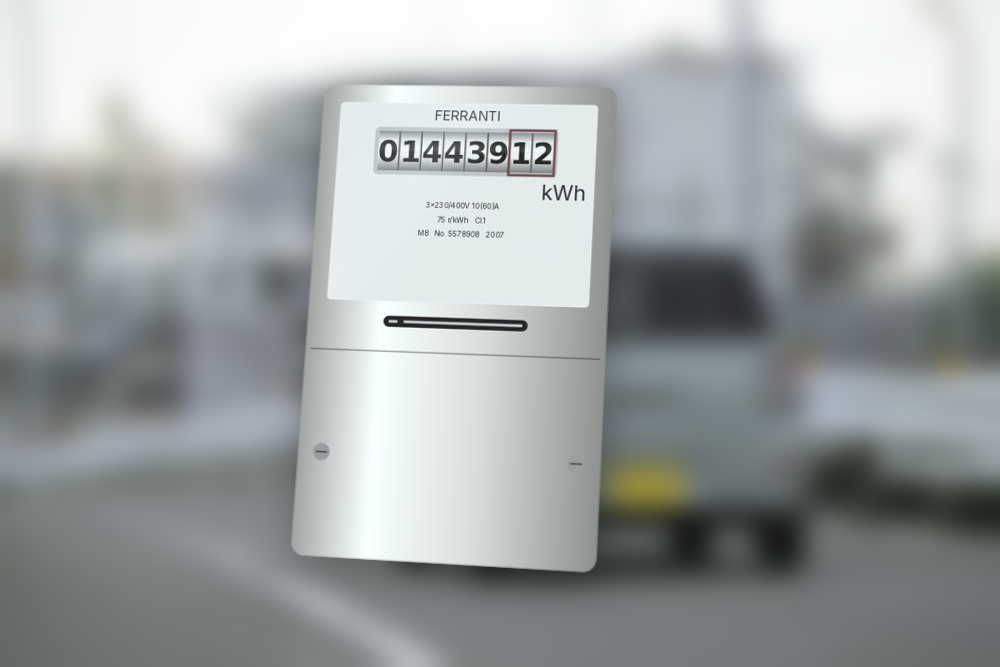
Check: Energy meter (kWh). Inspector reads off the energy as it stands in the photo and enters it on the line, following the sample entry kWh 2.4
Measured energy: kWh 14439.12
